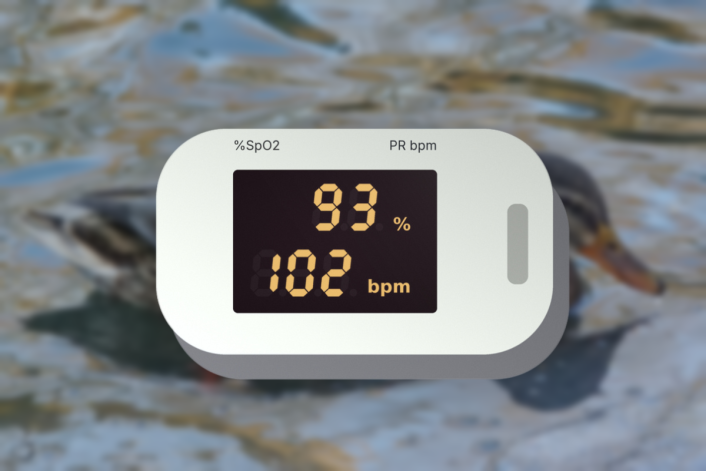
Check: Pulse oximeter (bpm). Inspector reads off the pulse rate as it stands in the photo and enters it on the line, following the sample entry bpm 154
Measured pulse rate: bpm 102
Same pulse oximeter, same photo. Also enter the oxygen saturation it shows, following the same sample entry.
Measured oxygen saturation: % 93
